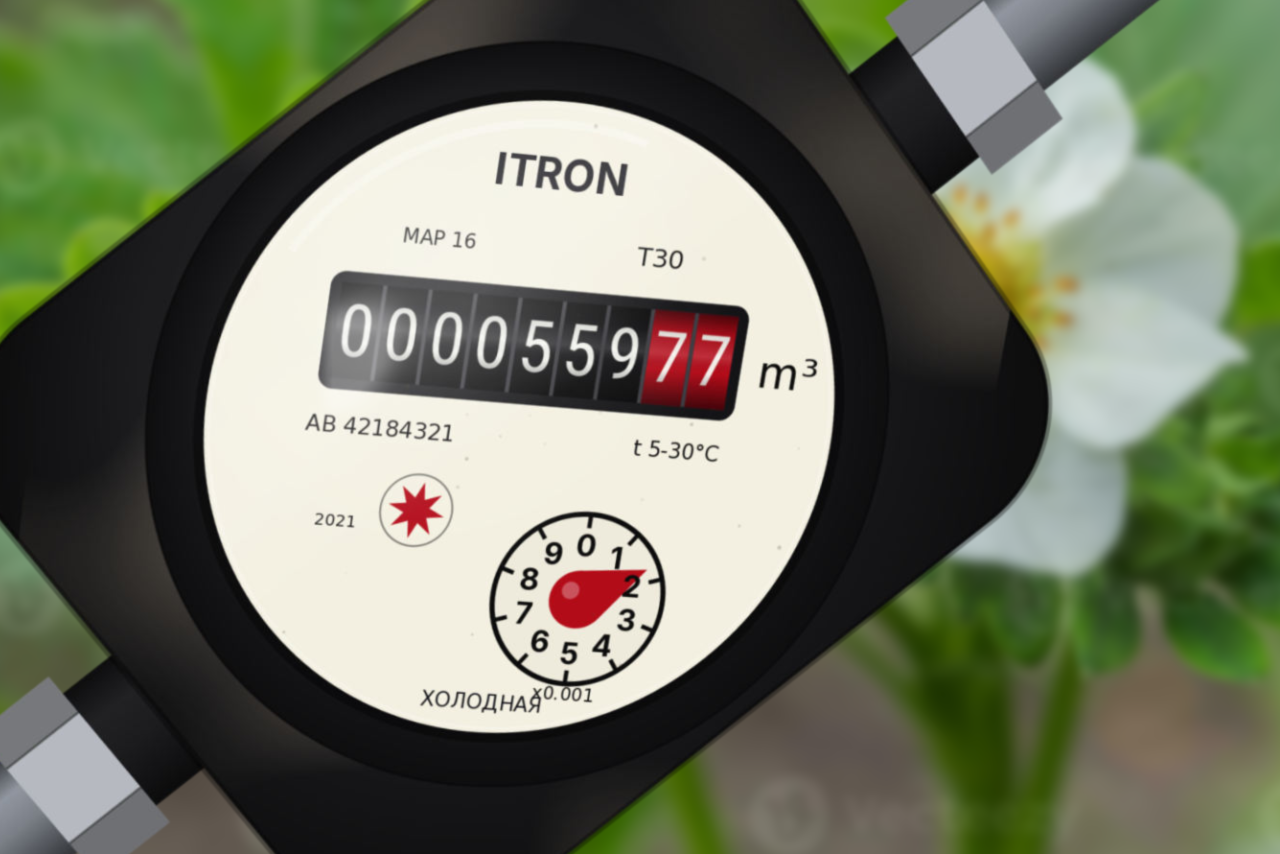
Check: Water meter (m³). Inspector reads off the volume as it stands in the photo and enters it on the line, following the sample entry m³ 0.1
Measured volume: m³ 559.771
